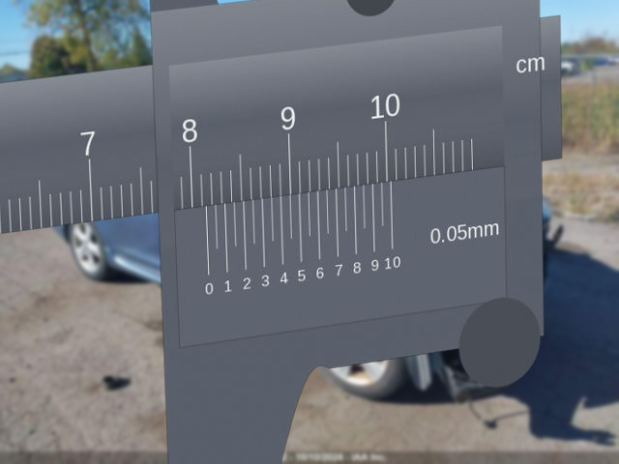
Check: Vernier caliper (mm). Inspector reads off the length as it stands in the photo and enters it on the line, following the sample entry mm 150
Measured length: mm 81.4
